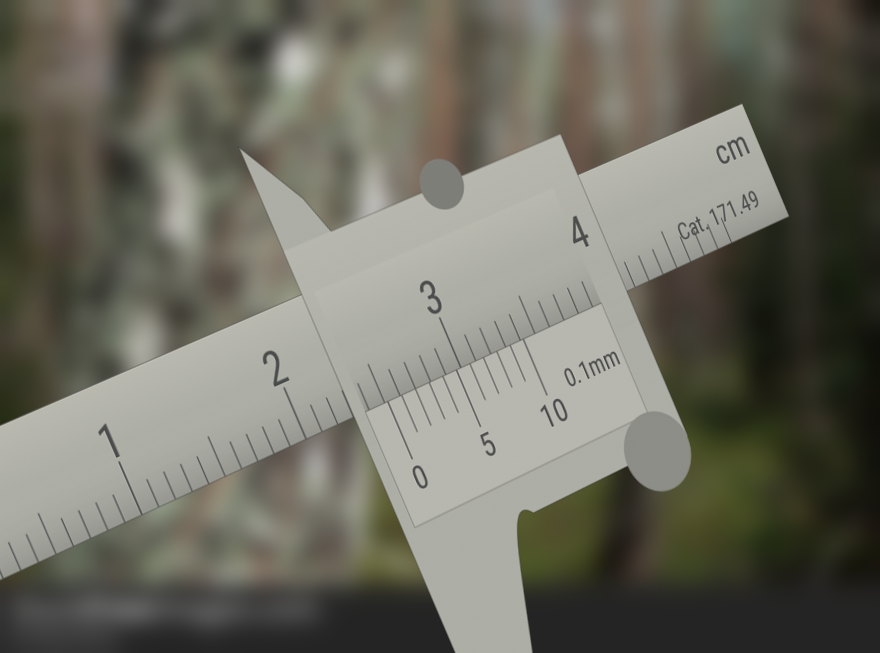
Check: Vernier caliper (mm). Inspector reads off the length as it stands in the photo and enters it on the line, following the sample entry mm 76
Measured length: mm 25.2
